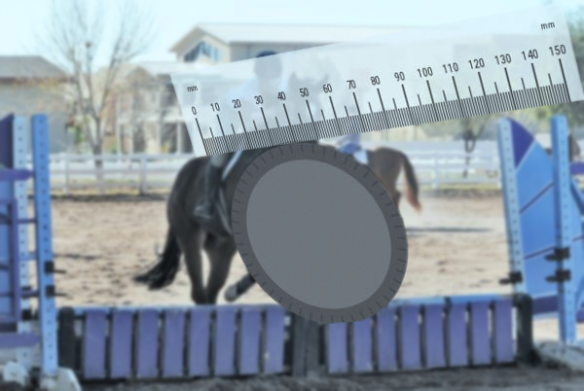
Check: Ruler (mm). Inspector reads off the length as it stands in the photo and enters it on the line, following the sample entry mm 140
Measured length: mm 75
